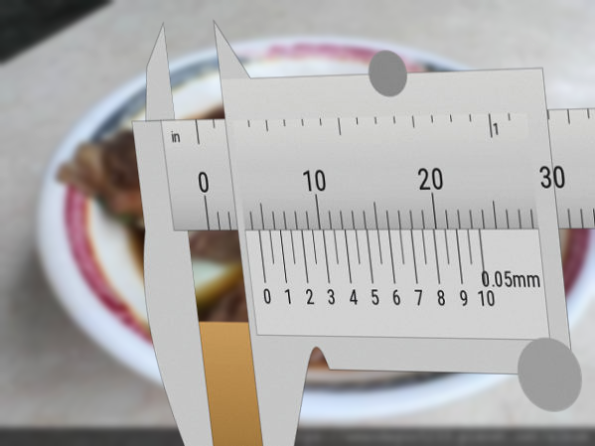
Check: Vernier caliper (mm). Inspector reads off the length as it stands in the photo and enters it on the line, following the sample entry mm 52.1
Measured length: mm 4.6
